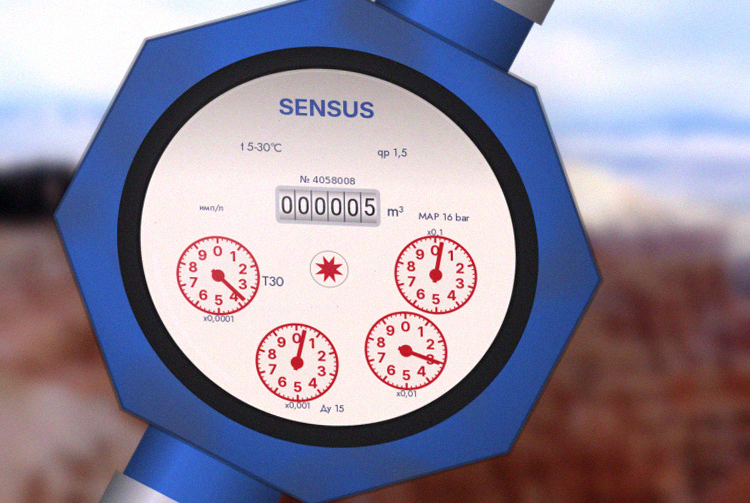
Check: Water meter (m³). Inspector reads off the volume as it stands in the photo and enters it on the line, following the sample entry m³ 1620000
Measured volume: m³ 5.0303
